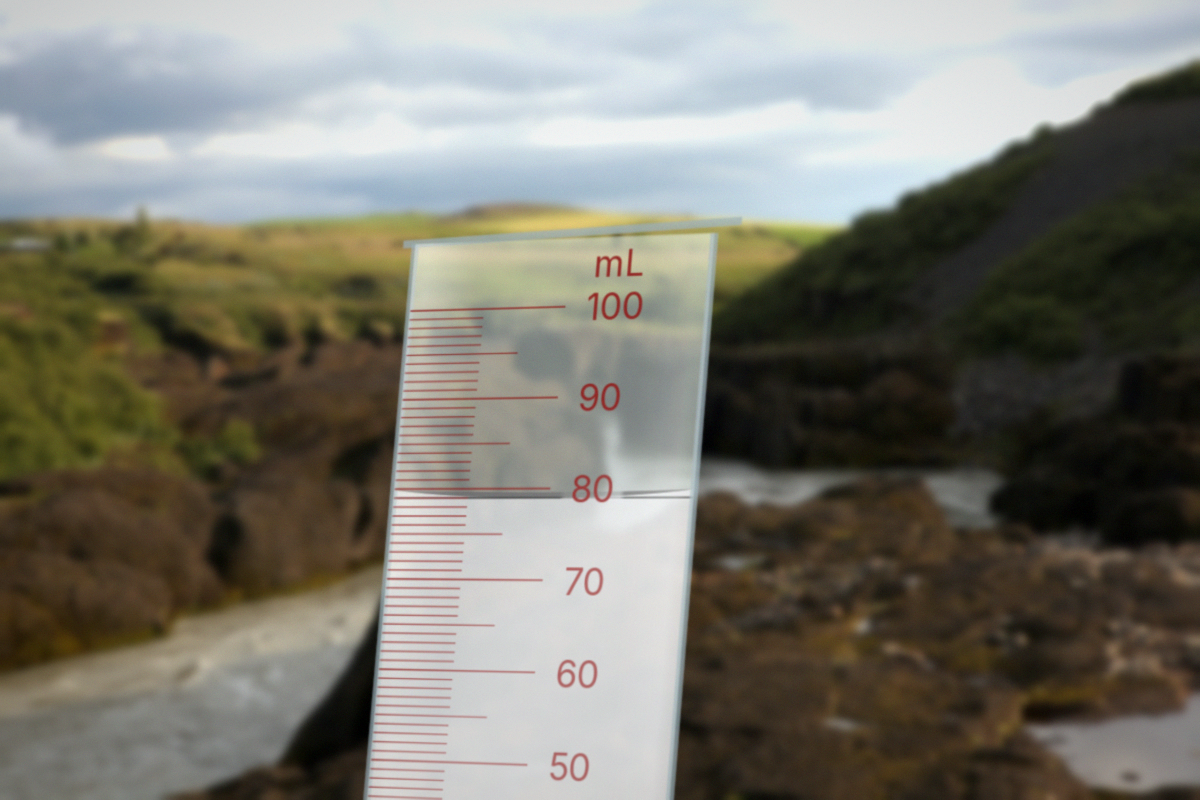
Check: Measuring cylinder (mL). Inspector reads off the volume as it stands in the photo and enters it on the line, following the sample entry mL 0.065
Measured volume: mL 79
